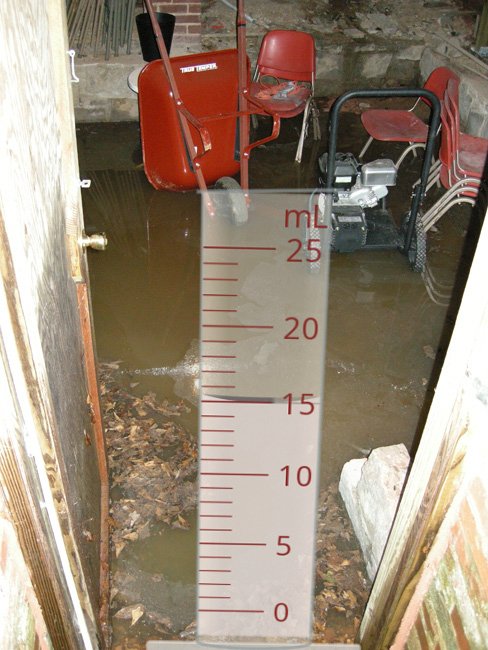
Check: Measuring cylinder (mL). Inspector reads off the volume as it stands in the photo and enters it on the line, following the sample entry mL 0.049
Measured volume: mL 15
